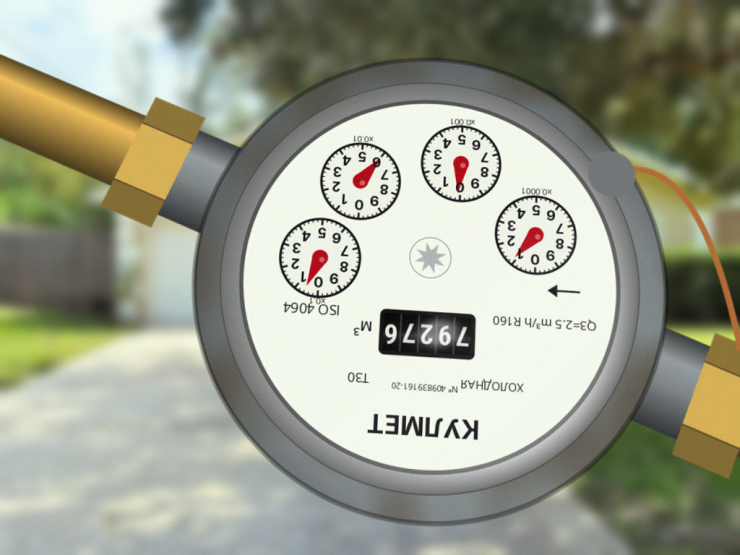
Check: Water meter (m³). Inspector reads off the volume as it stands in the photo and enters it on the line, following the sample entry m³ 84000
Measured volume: m³ 79276.0601
